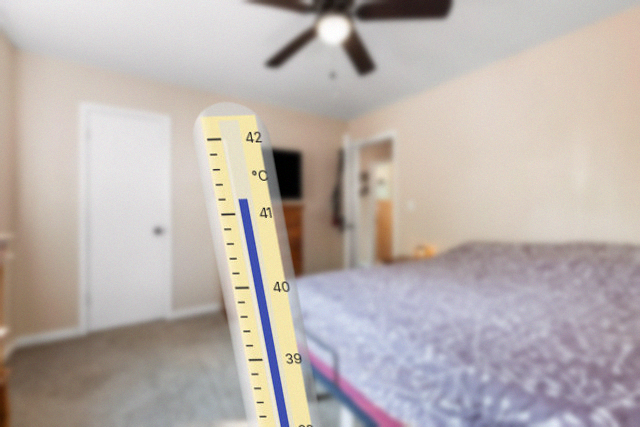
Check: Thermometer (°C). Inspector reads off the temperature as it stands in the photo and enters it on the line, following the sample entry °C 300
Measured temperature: °C 41.2
